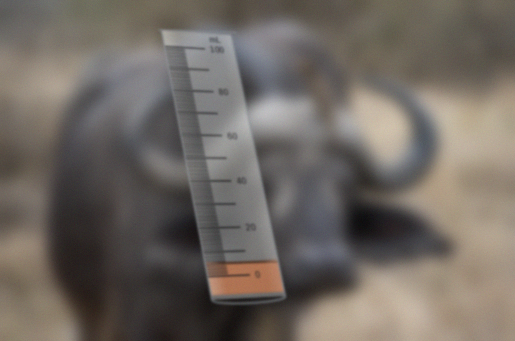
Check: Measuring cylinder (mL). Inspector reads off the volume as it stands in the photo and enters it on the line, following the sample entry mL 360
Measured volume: mL 5
